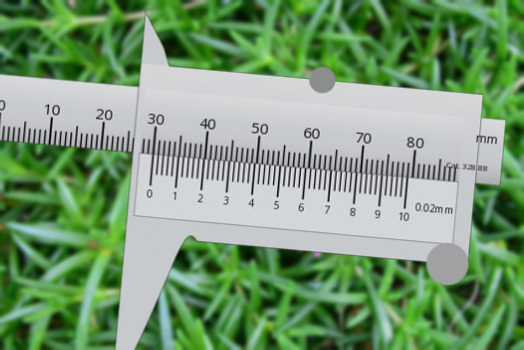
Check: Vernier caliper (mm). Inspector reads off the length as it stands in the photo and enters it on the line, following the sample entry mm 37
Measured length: mm 30.0
